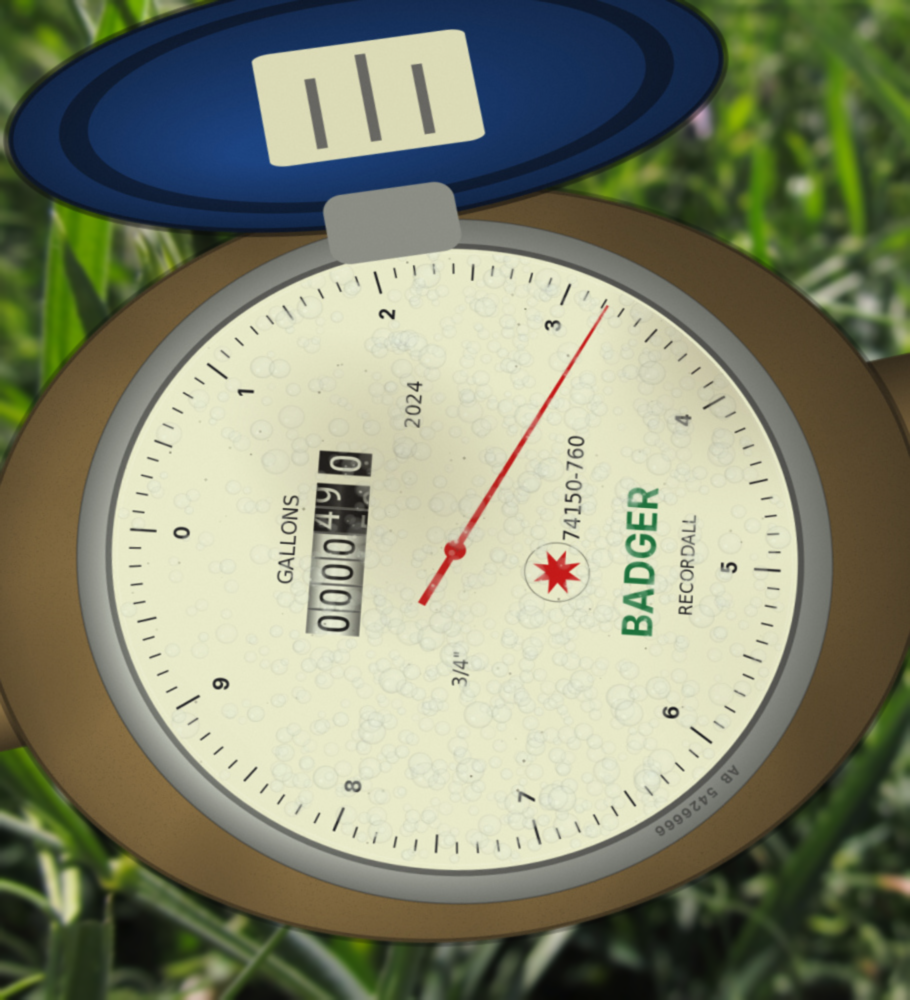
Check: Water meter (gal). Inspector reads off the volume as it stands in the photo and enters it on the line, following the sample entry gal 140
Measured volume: gal 493.2
